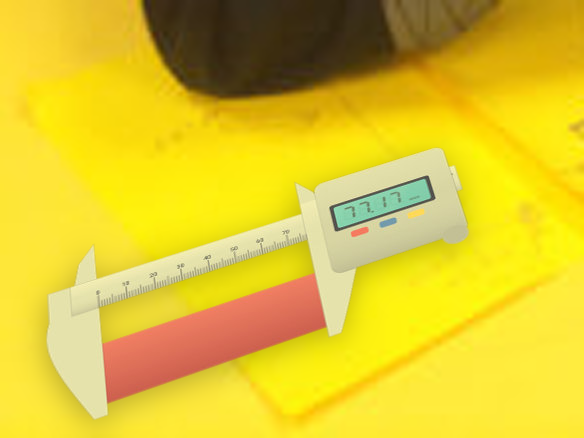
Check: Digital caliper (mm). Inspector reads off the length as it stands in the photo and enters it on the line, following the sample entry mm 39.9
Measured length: mm 77.17
